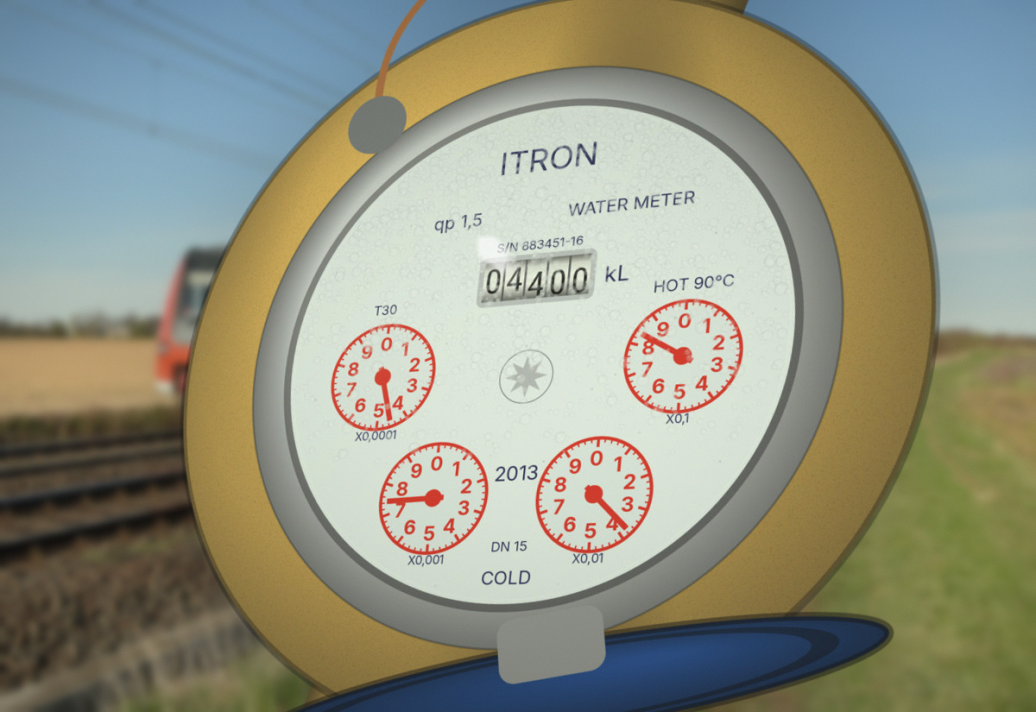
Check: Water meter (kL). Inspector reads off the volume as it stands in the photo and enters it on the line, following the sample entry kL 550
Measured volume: kL 4399.8374
